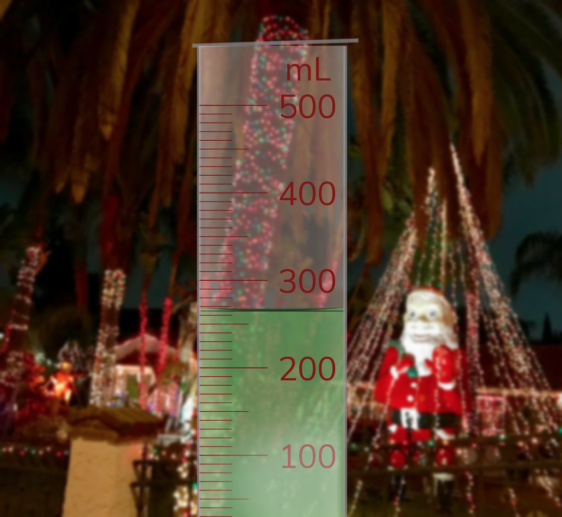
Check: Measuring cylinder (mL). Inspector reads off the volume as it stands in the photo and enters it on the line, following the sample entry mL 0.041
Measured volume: mL 265
